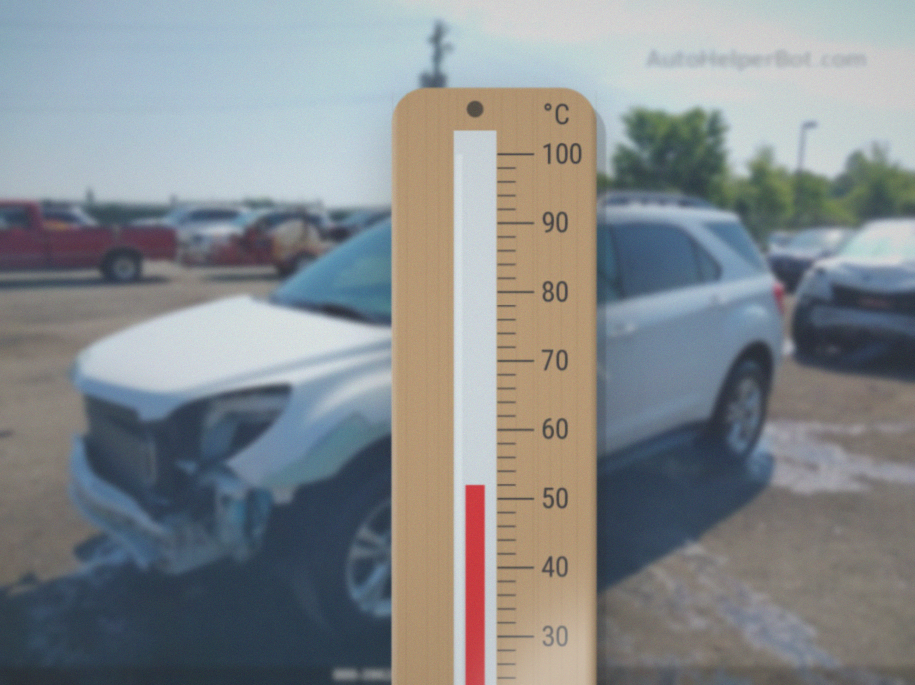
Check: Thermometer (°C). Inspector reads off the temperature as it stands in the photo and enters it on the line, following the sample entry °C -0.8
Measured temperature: °C 52
